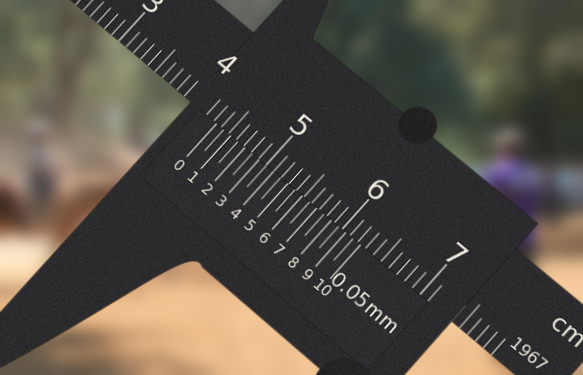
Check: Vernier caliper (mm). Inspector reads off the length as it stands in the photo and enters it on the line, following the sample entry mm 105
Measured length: mm 43.4
